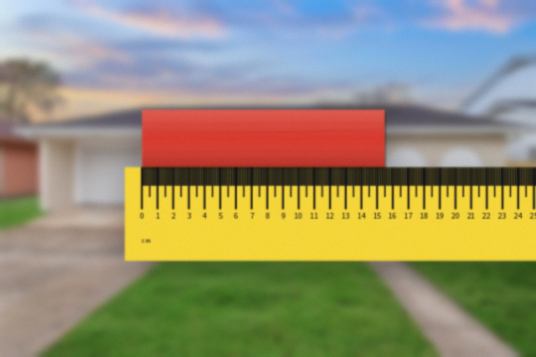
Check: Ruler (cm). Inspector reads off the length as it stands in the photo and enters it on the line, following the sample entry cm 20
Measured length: cm 15.5
